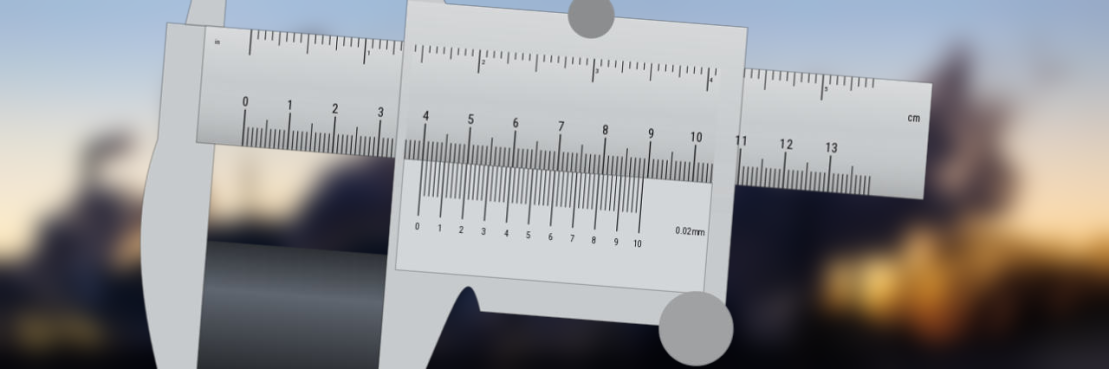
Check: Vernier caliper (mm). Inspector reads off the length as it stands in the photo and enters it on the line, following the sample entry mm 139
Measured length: mm 40.0
